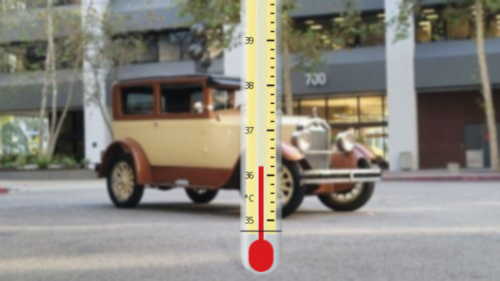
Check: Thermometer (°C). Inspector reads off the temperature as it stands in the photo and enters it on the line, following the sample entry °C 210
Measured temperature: °C 36.2
